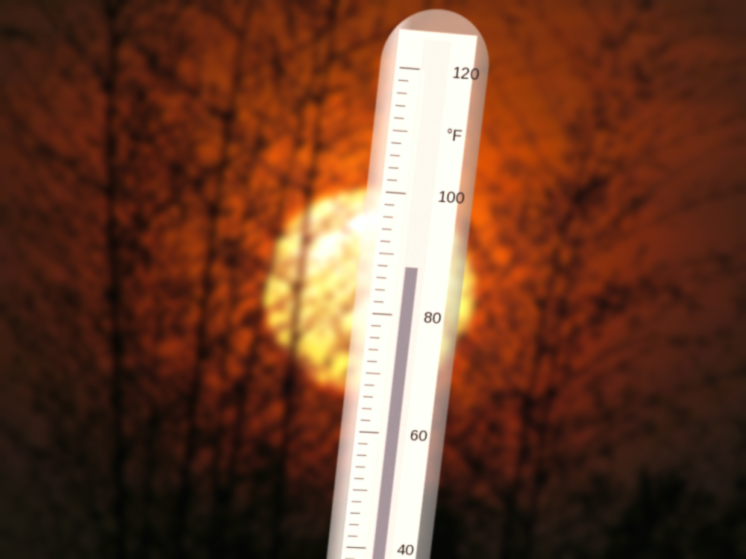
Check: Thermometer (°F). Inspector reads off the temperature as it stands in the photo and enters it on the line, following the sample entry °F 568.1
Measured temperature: °F 88
